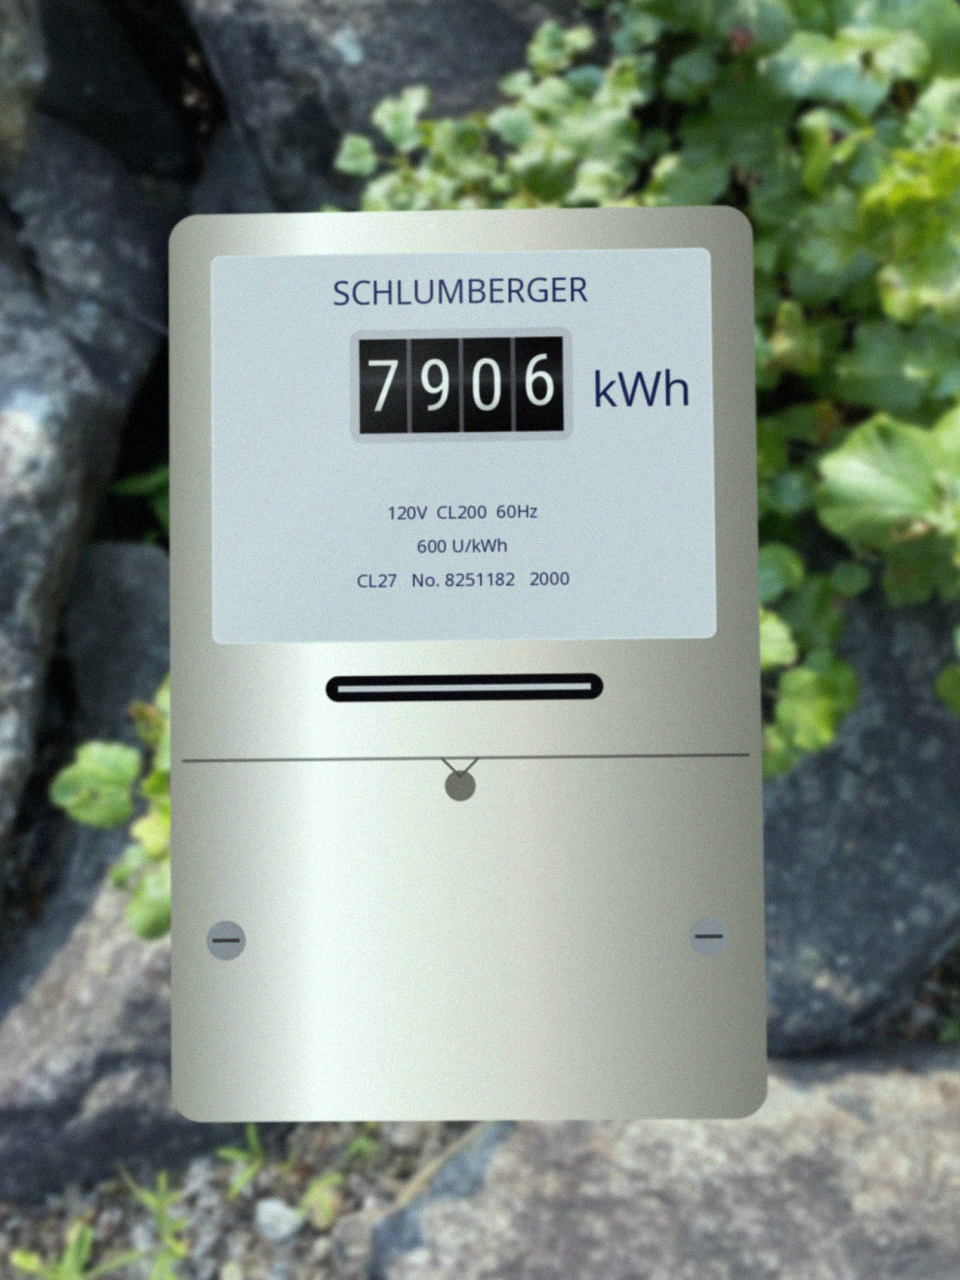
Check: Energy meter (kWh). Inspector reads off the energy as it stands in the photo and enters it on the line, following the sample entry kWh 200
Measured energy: kWh 7906
